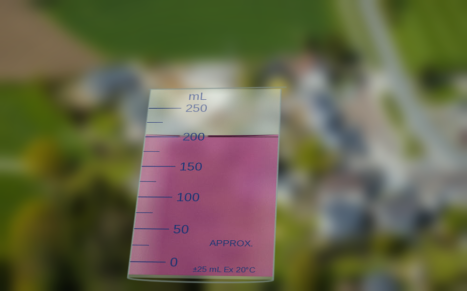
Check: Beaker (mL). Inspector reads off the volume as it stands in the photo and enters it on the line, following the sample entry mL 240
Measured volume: mL 200
